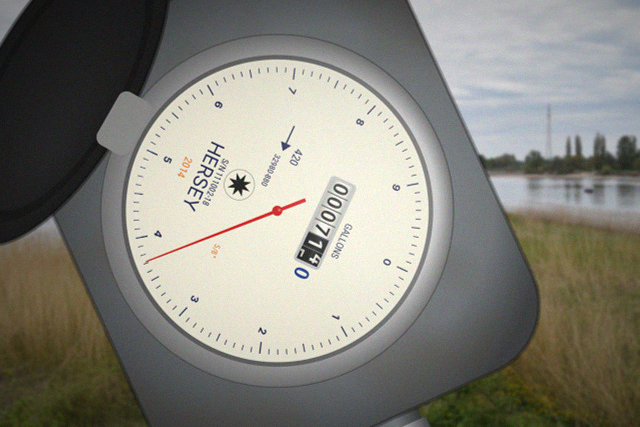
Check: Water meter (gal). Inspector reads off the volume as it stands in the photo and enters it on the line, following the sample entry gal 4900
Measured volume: gal 7143.7
